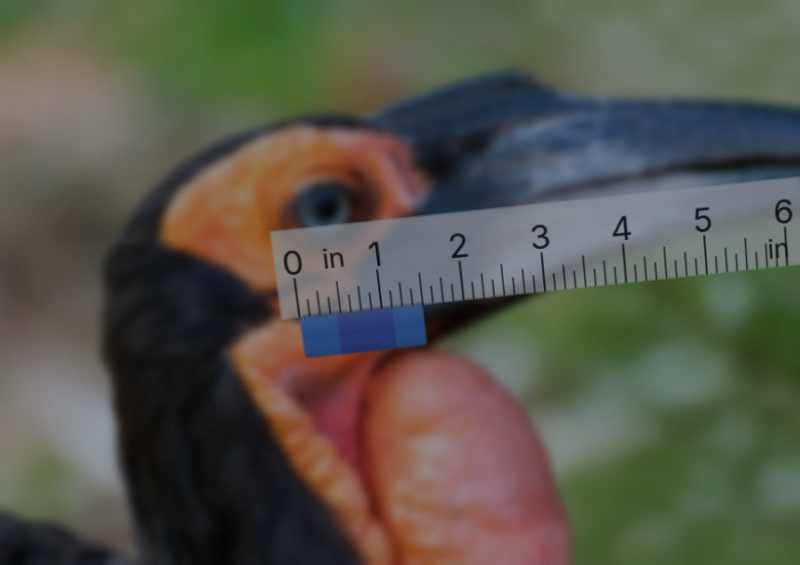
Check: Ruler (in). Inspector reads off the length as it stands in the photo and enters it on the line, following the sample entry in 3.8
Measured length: in 1.5
